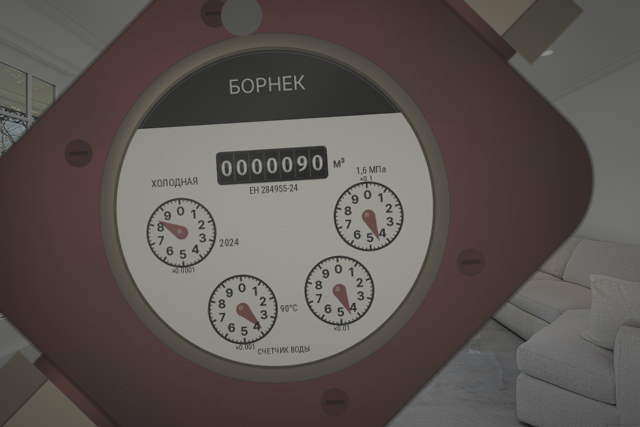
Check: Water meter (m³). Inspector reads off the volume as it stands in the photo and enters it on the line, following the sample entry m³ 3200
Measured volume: m³ 90.4438
